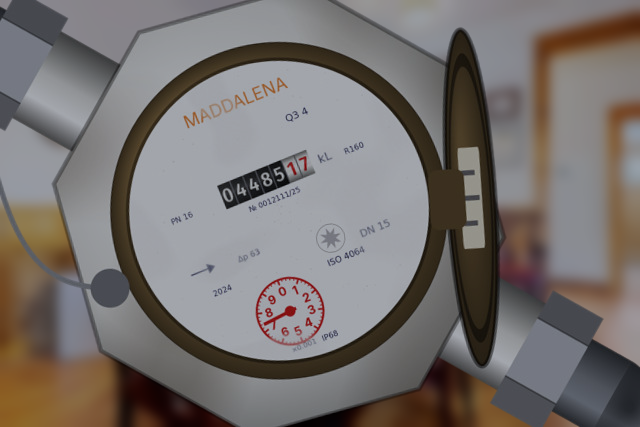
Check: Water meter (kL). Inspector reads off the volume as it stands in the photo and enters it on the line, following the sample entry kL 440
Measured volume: kL 4485.177
